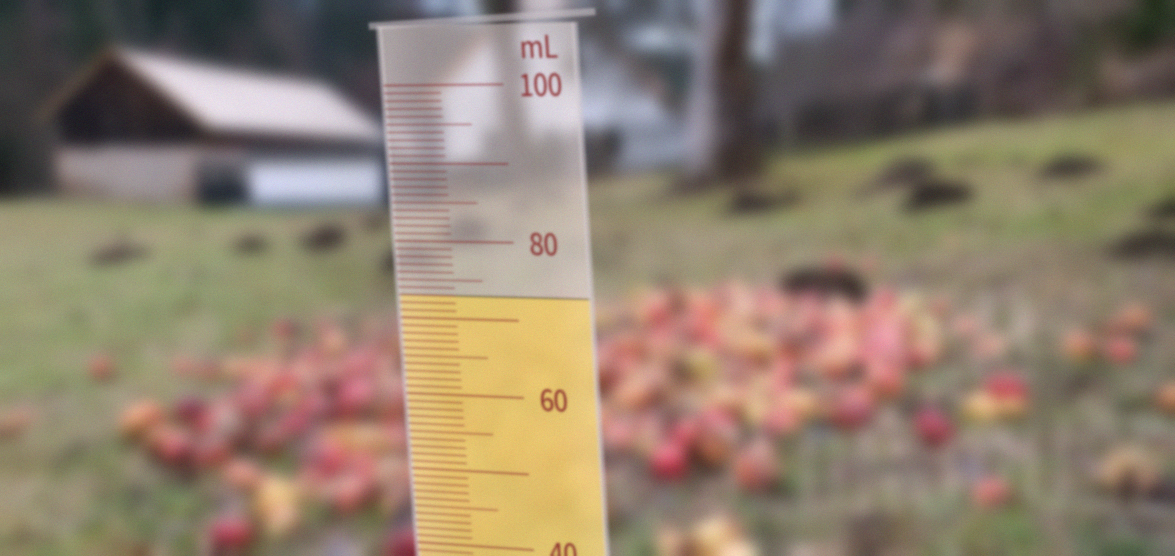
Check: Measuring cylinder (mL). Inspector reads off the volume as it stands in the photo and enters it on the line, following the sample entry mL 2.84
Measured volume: mL 73
